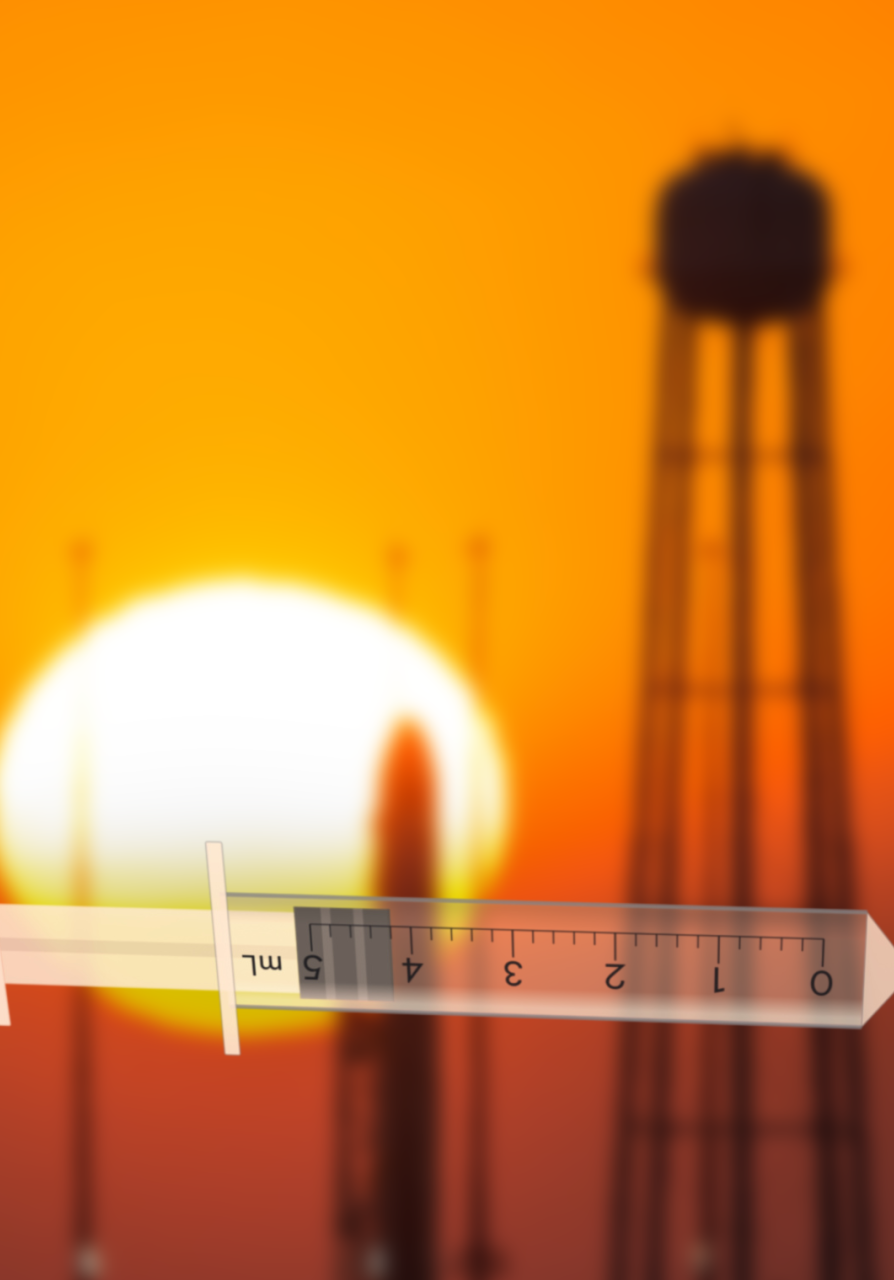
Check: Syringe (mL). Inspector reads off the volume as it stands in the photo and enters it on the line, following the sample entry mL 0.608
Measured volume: mL 4.2
